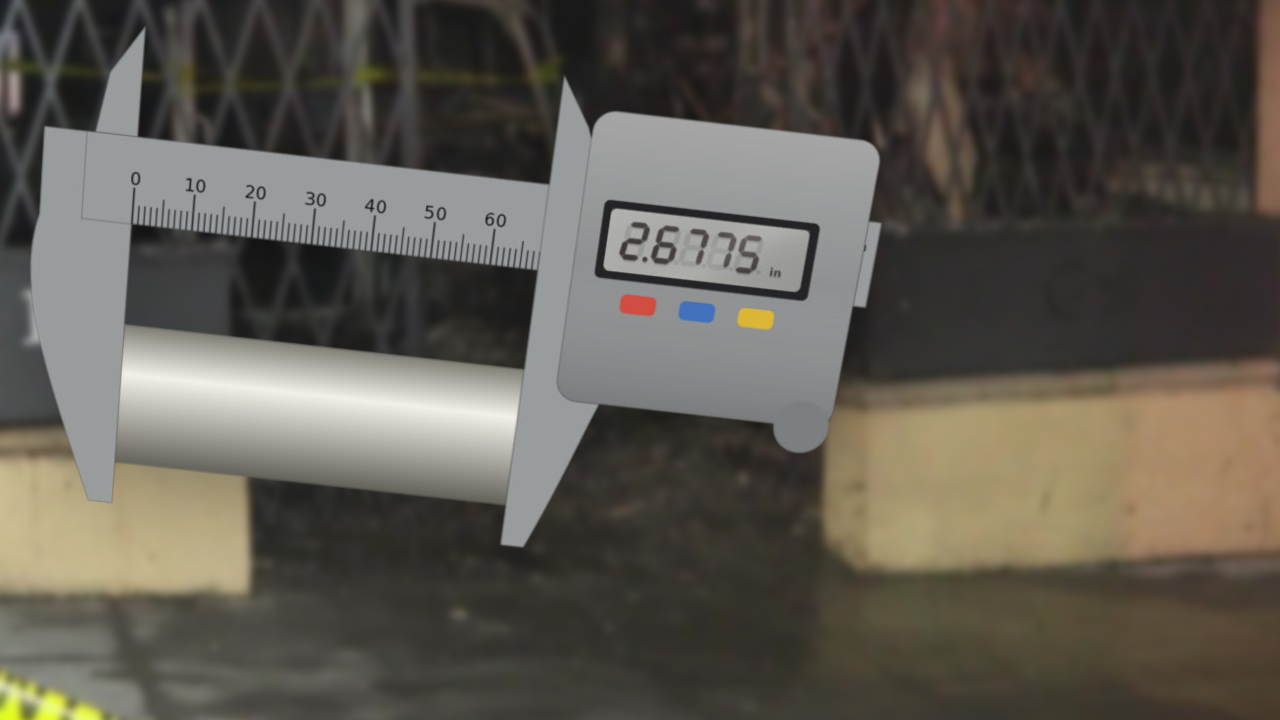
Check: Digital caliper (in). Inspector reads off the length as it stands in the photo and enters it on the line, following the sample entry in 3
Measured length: in 2.6775
